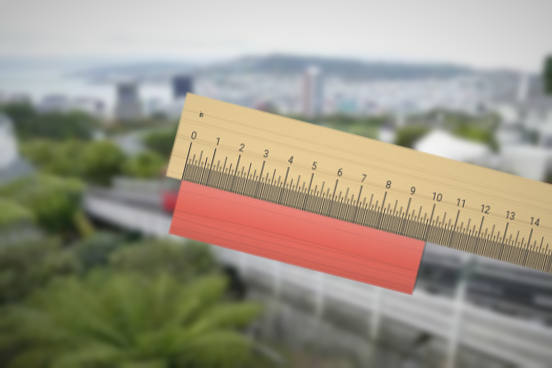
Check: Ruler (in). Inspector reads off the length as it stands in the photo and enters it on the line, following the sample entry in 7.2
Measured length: in 10
